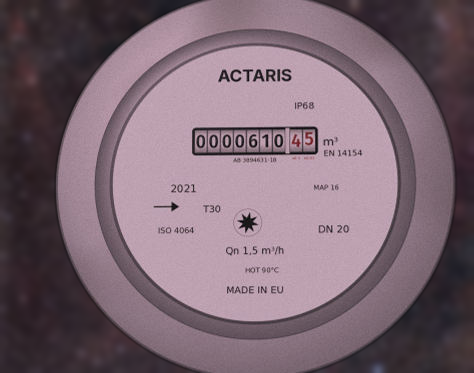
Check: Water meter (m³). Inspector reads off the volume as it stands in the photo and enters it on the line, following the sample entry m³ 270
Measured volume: m³ 610.45
